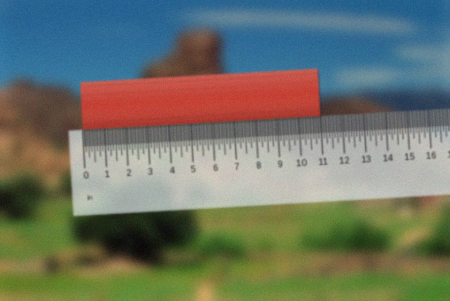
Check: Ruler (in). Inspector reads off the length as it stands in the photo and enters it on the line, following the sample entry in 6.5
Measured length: in 11
